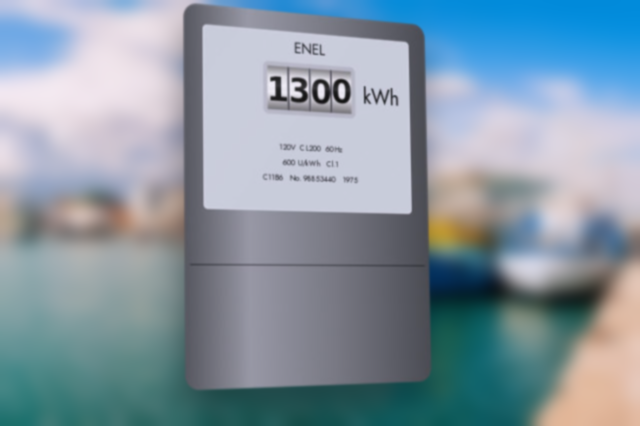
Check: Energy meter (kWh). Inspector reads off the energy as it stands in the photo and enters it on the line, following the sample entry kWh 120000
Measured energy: kWh 1300
